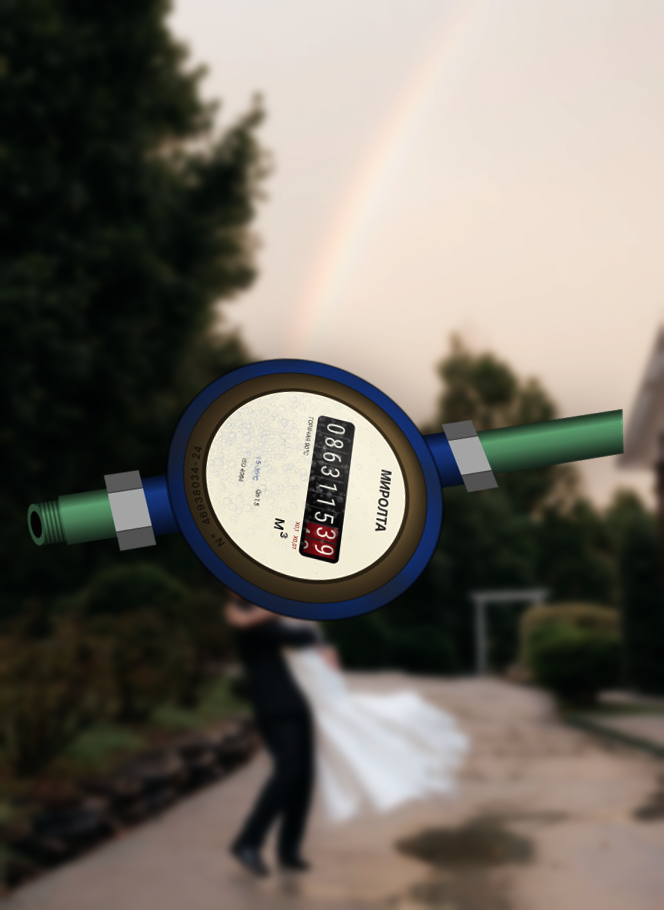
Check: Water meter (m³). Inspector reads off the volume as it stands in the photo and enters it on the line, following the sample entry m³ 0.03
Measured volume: m³ 863115.39
